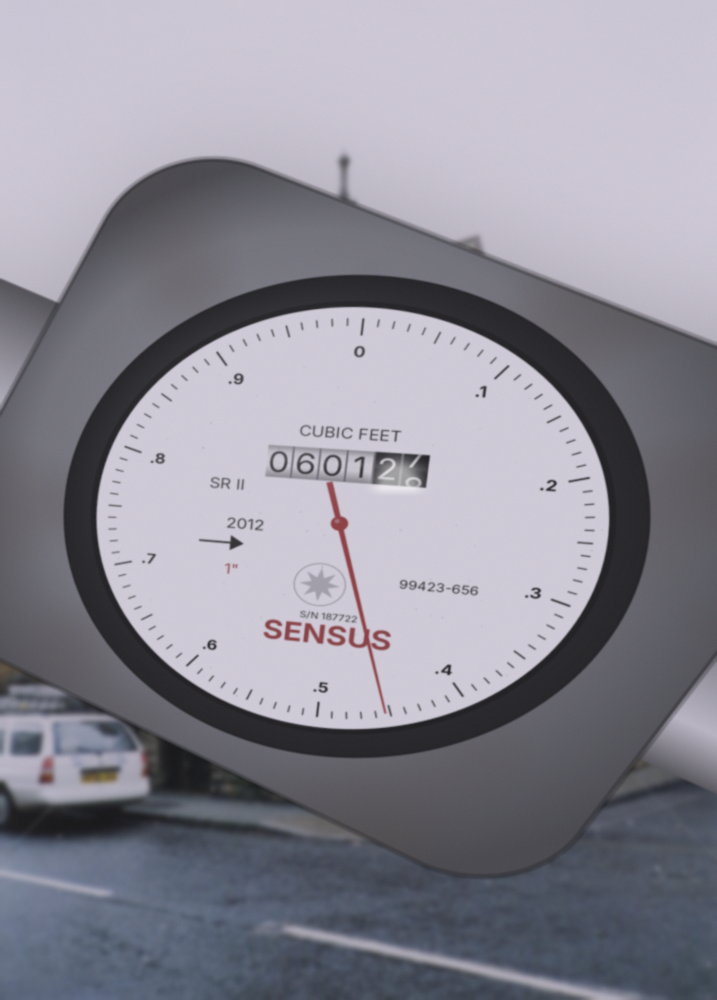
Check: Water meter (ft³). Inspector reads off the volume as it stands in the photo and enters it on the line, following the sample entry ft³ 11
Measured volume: ft³ 60127.45
